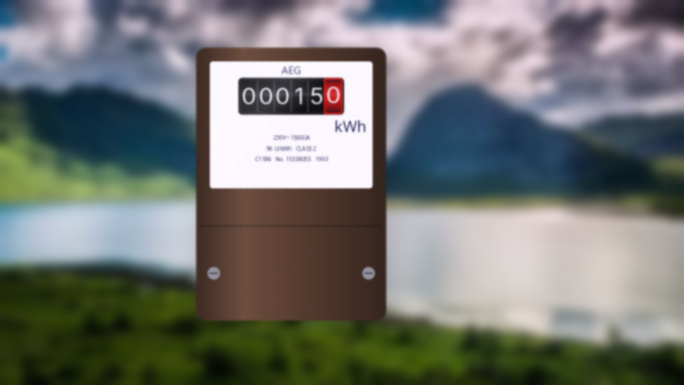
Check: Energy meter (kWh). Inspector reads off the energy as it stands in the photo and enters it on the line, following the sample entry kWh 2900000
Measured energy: kWh 15.0
